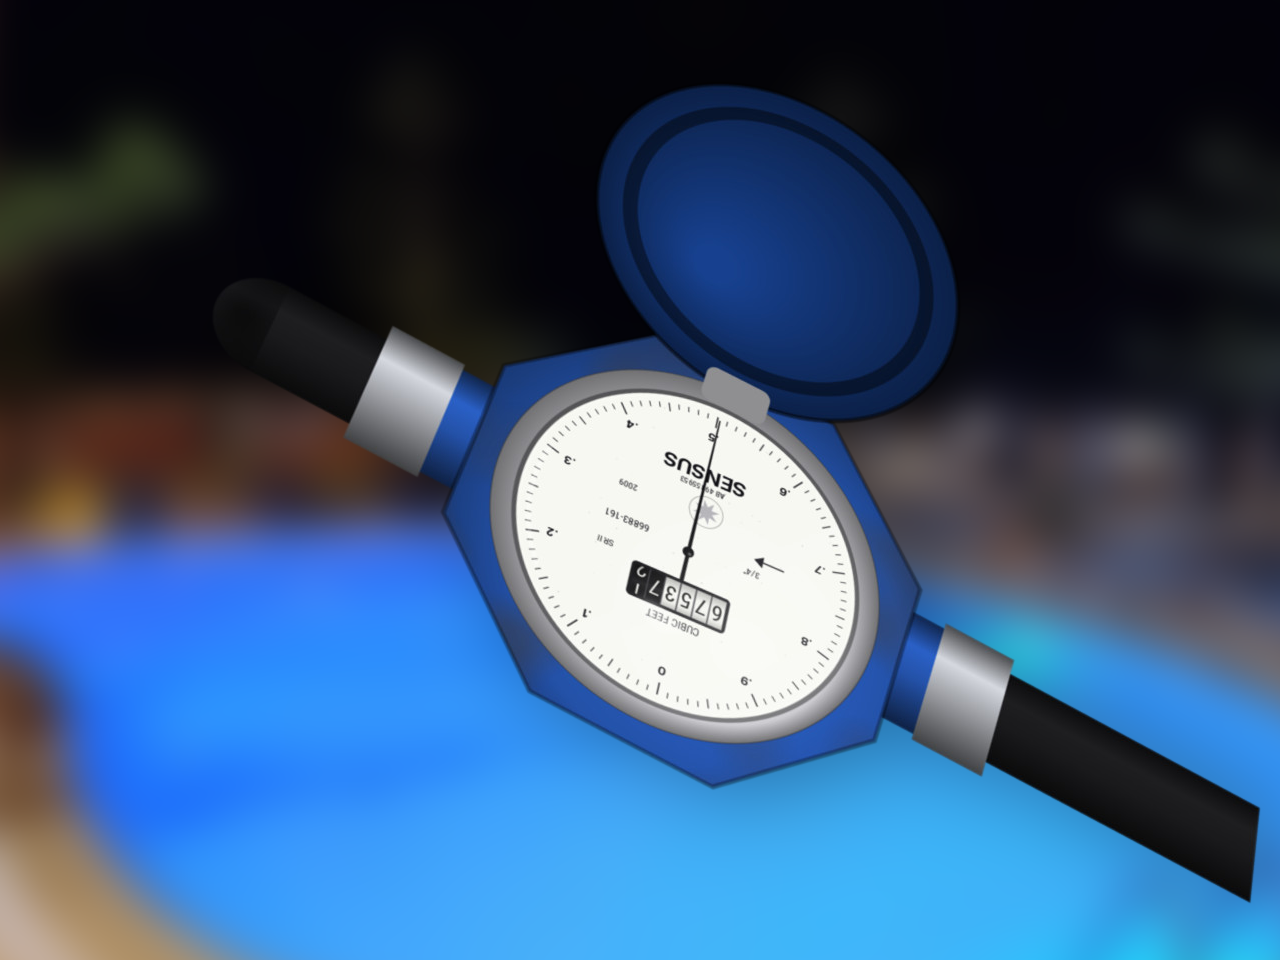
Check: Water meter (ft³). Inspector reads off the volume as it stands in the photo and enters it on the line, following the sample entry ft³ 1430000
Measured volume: ft³ 675371.50
